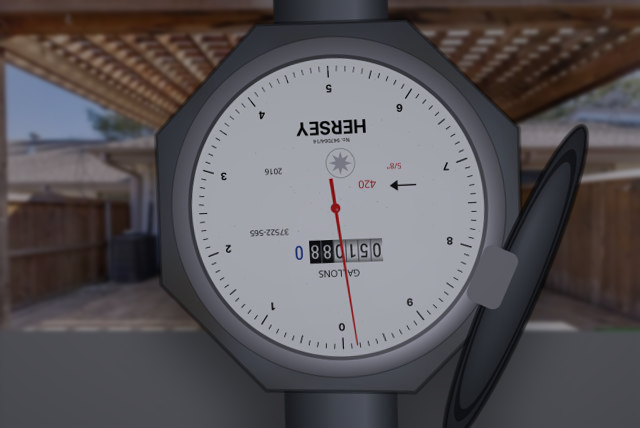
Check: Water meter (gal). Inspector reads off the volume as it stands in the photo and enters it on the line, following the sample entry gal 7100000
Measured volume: gal 510879.8
